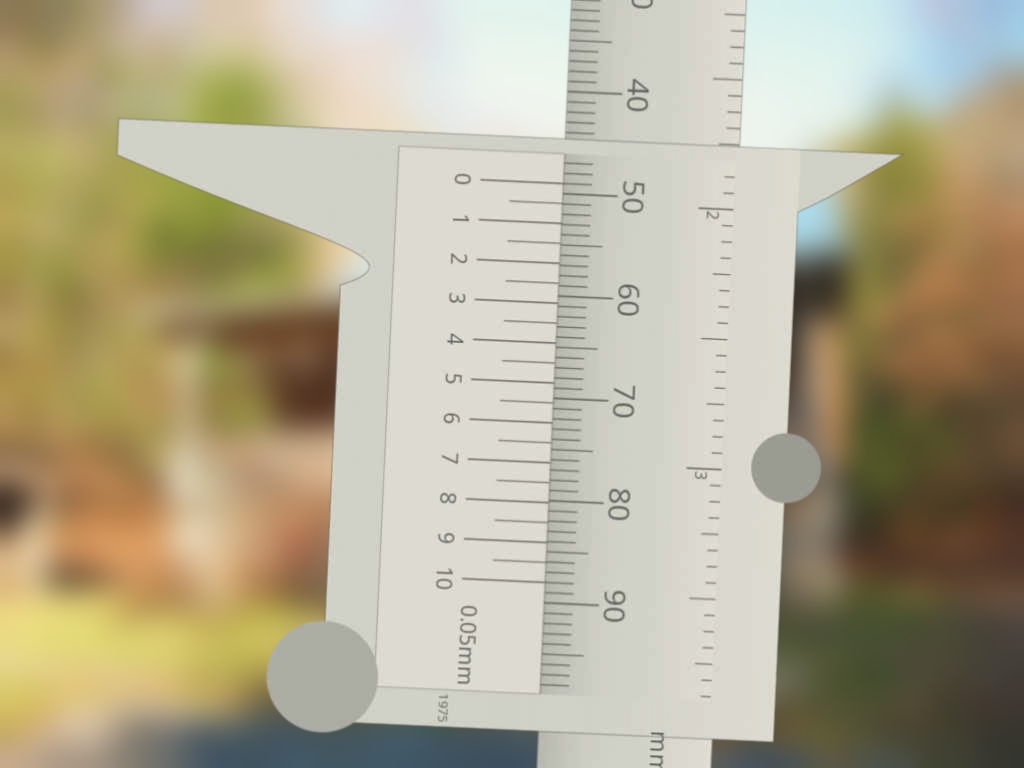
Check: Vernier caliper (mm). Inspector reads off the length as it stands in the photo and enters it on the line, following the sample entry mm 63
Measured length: mm 49.0
